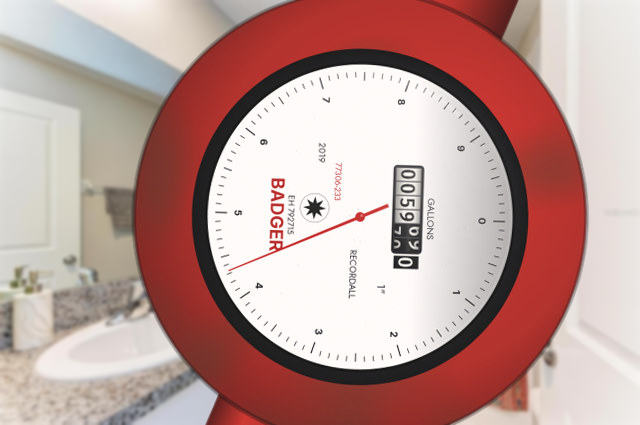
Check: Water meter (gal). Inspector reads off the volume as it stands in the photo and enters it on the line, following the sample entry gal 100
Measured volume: gal 59694.3
